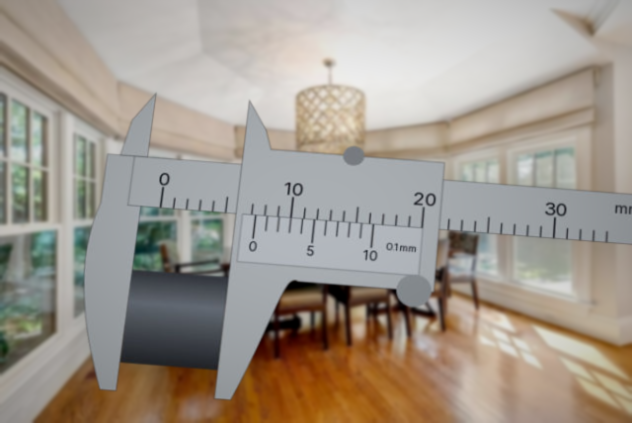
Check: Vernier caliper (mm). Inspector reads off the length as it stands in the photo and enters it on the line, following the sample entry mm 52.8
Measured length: mm 7.3
